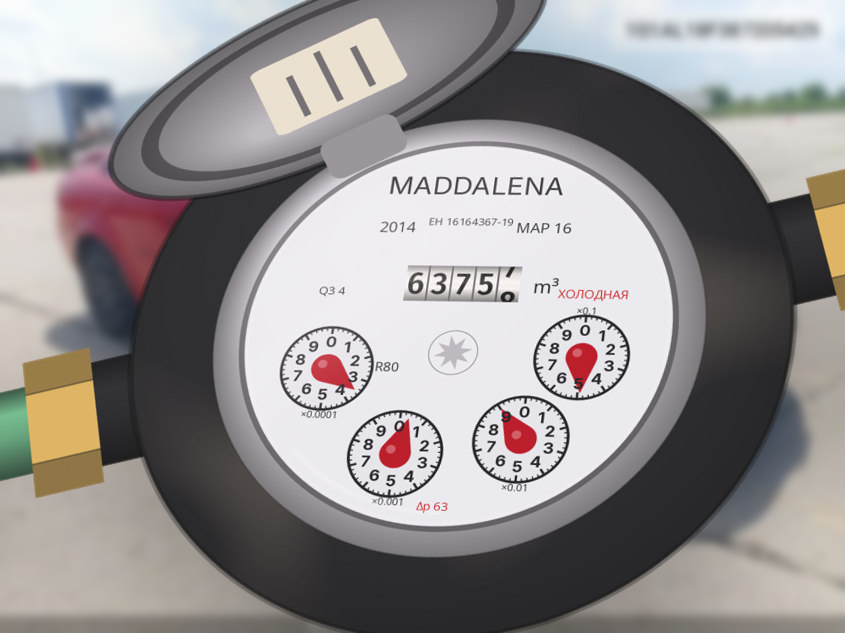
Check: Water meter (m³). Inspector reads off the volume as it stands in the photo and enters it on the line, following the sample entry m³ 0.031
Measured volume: m³ 63757.4903
